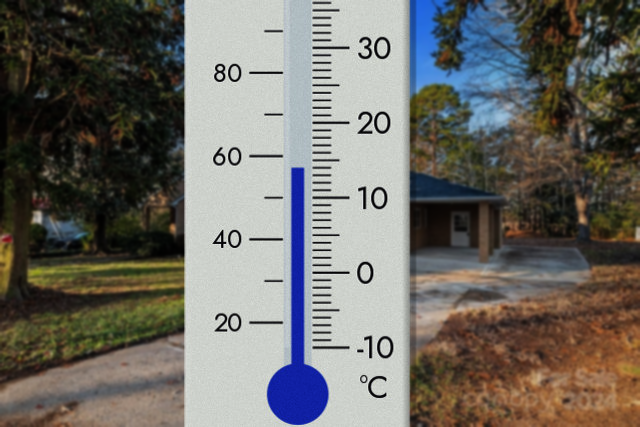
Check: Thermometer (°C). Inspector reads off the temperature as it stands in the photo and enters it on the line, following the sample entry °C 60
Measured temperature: °C 14
